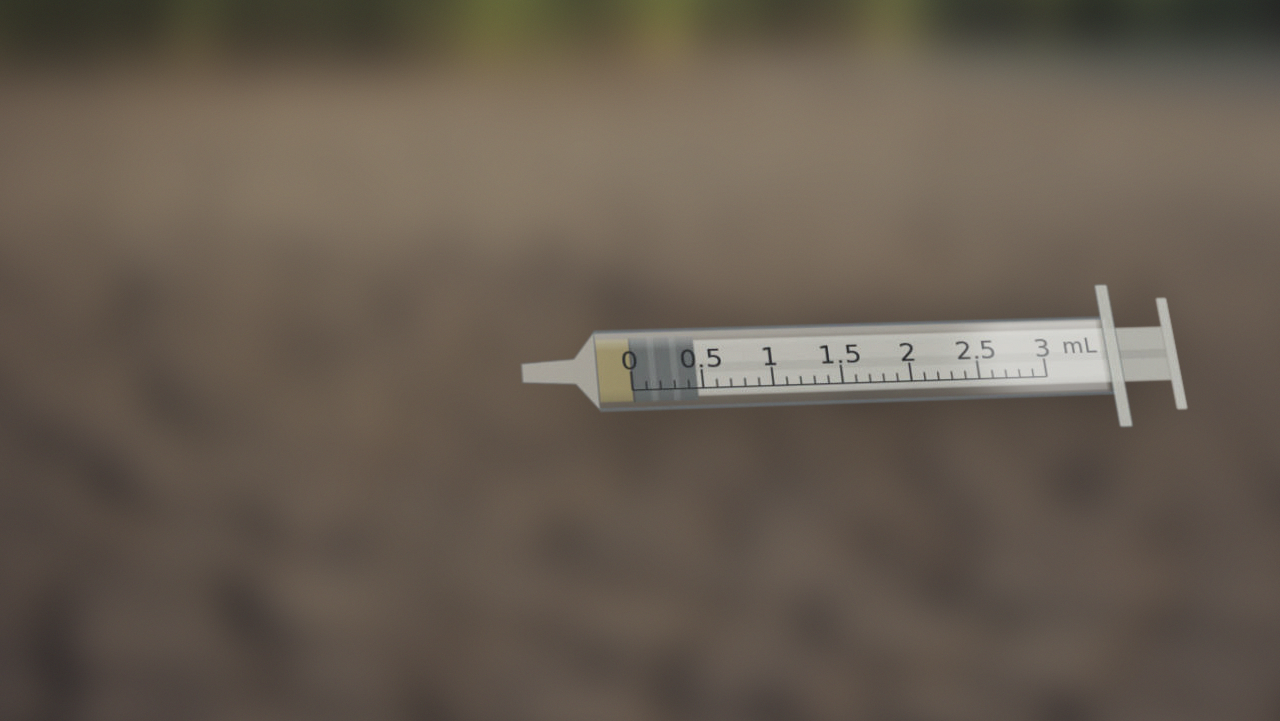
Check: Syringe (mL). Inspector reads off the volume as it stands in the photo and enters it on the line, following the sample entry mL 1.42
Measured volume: mL 0
